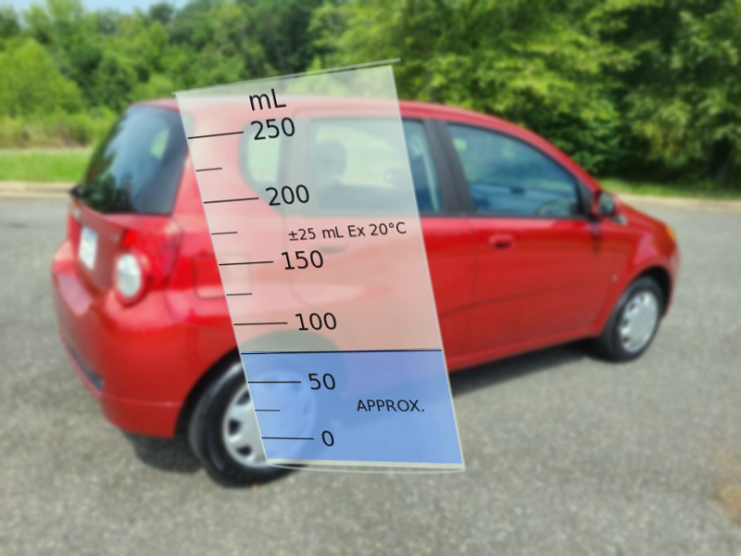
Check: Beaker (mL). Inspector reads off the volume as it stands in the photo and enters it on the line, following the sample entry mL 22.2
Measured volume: mL 75
